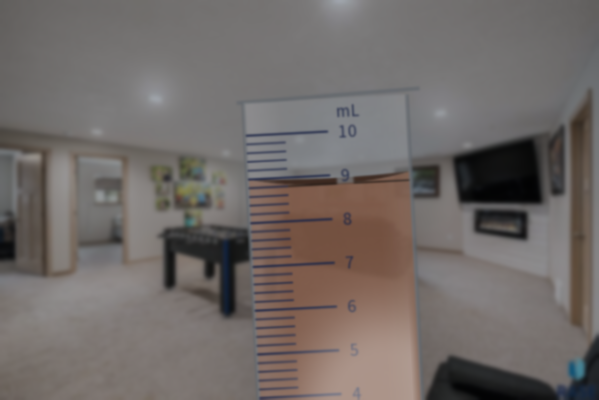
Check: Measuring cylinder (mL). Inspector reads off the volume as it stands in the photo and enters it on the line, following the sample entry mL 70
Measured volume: mL 8.8
